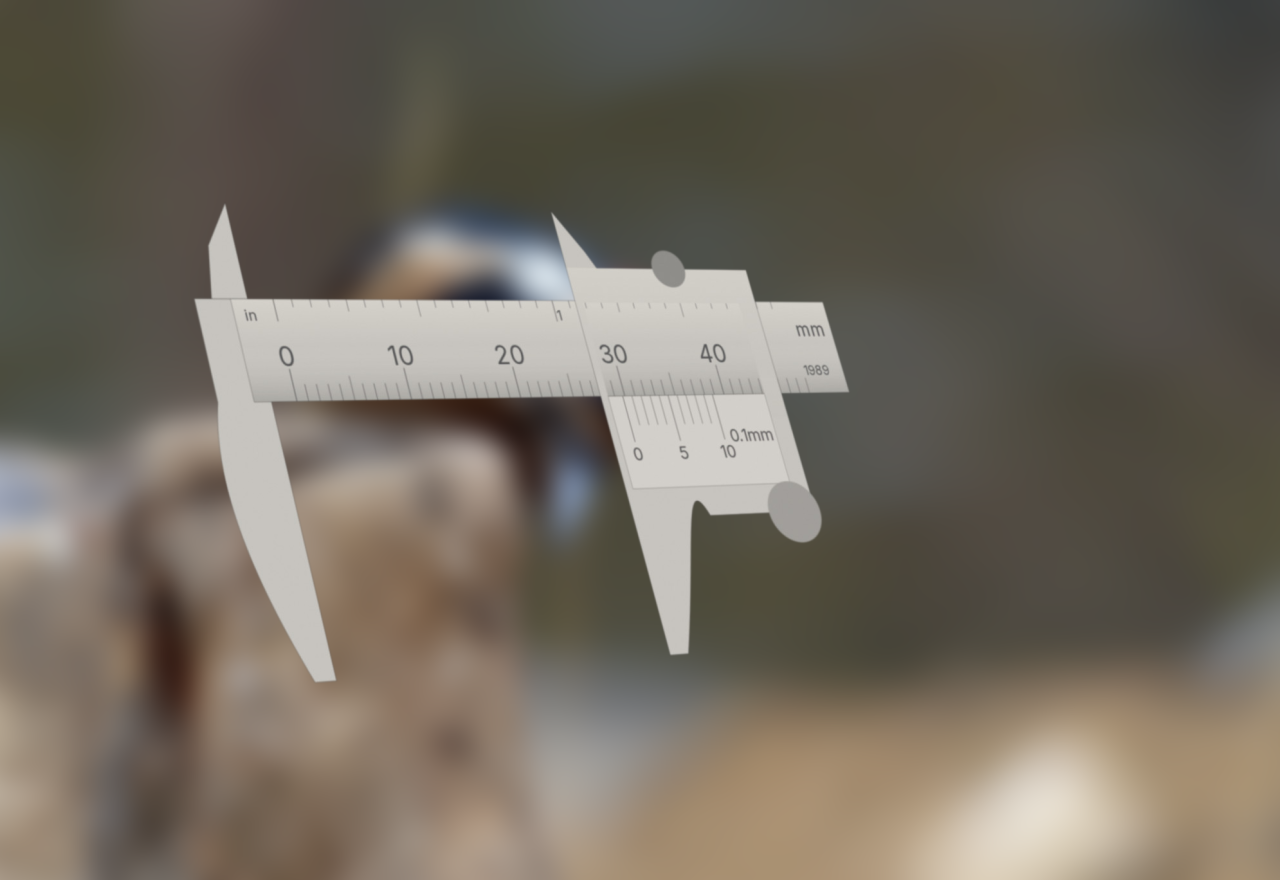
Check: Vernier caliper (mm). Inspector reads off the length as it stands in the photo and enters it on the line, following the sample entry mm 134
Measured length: mm 29.8
